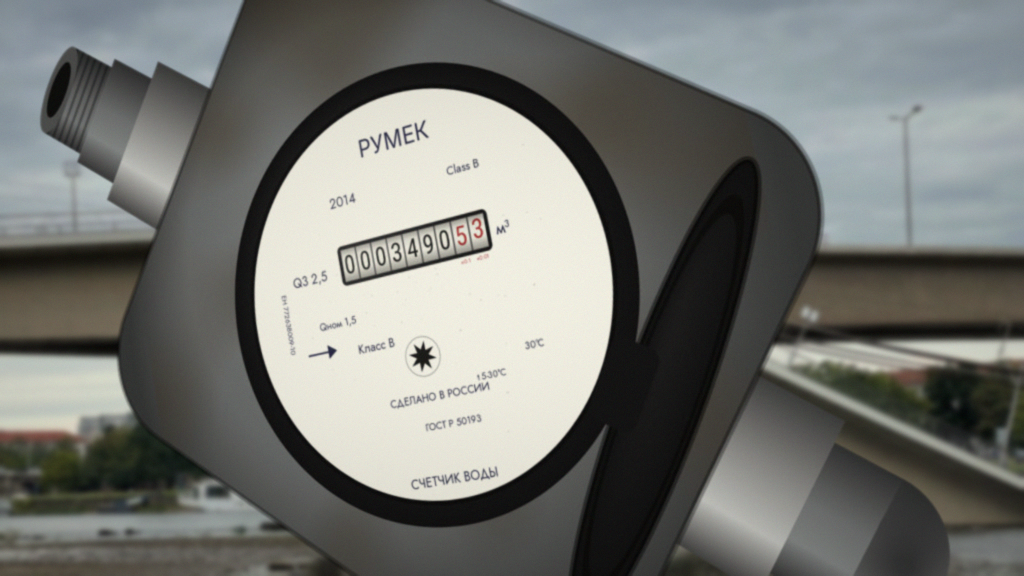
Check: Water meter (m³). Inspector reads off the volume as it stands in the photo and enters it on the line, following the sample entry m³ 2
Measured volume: m³ 3490.53
